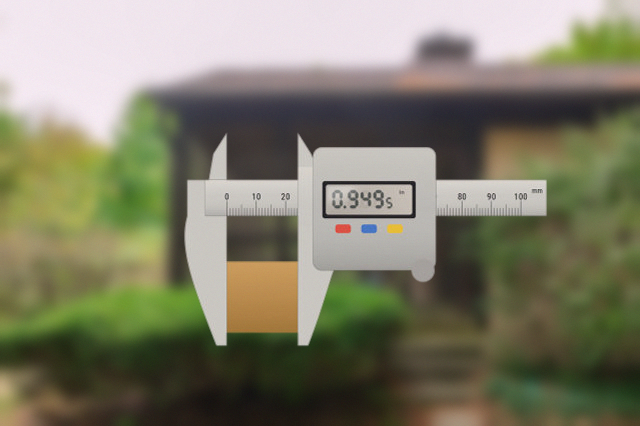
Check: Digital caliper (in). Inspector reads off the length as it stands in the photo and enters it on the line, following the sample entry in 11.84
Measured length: in 0.9495
